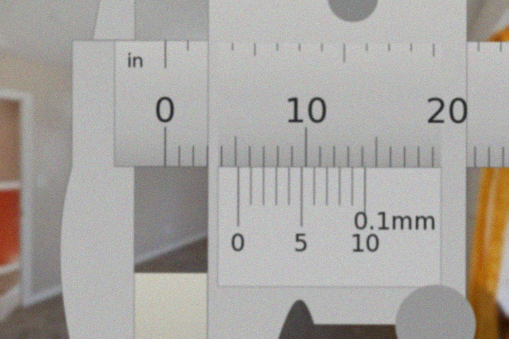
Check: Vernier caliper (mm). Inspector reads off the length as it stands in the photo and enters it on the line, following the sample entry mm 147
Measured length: mm 5.2
